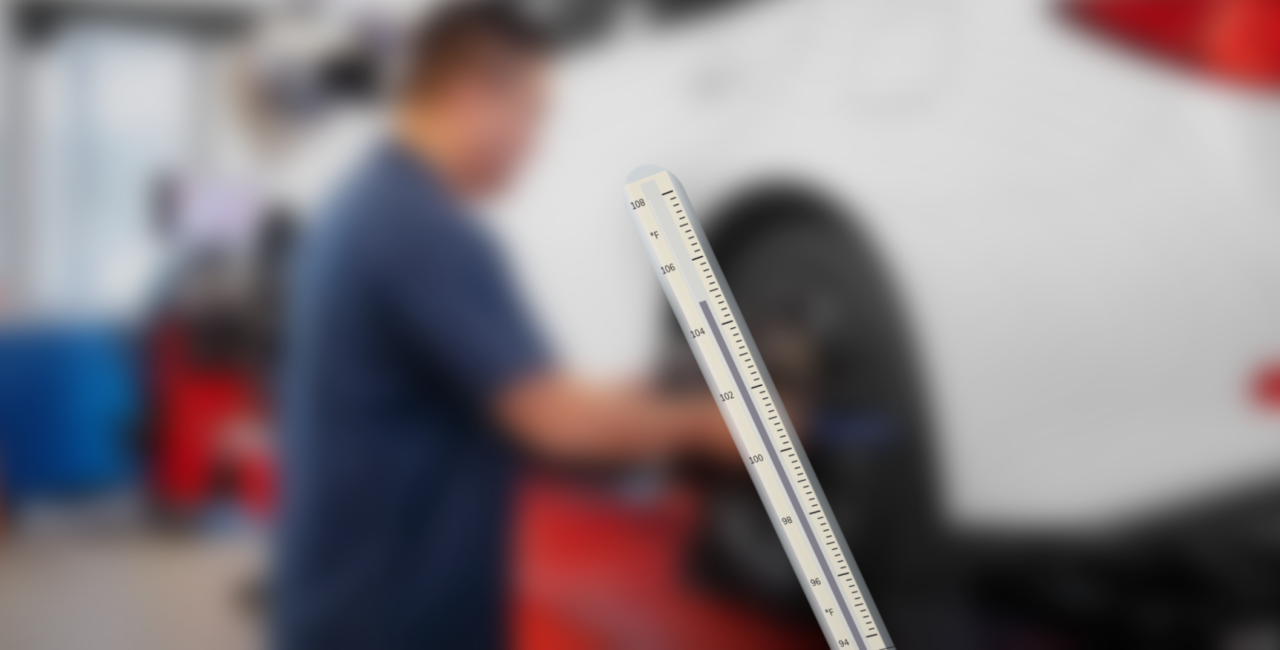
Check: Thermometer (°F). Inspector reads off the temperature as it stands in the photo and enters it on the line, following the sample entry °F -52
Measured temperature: °F 104.8
